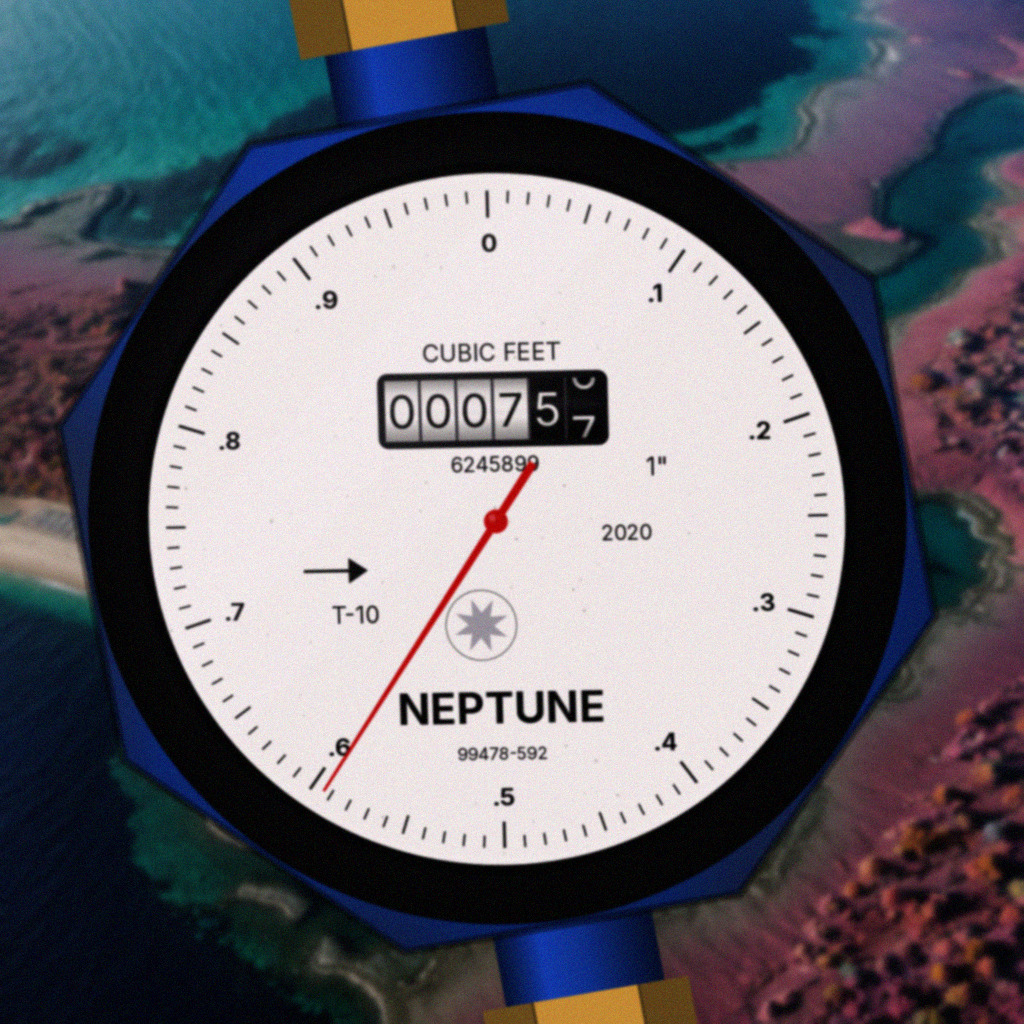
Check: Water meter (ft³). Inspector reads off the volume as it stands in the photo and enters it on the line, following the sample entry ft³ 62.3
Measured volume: ft³ 756.59
